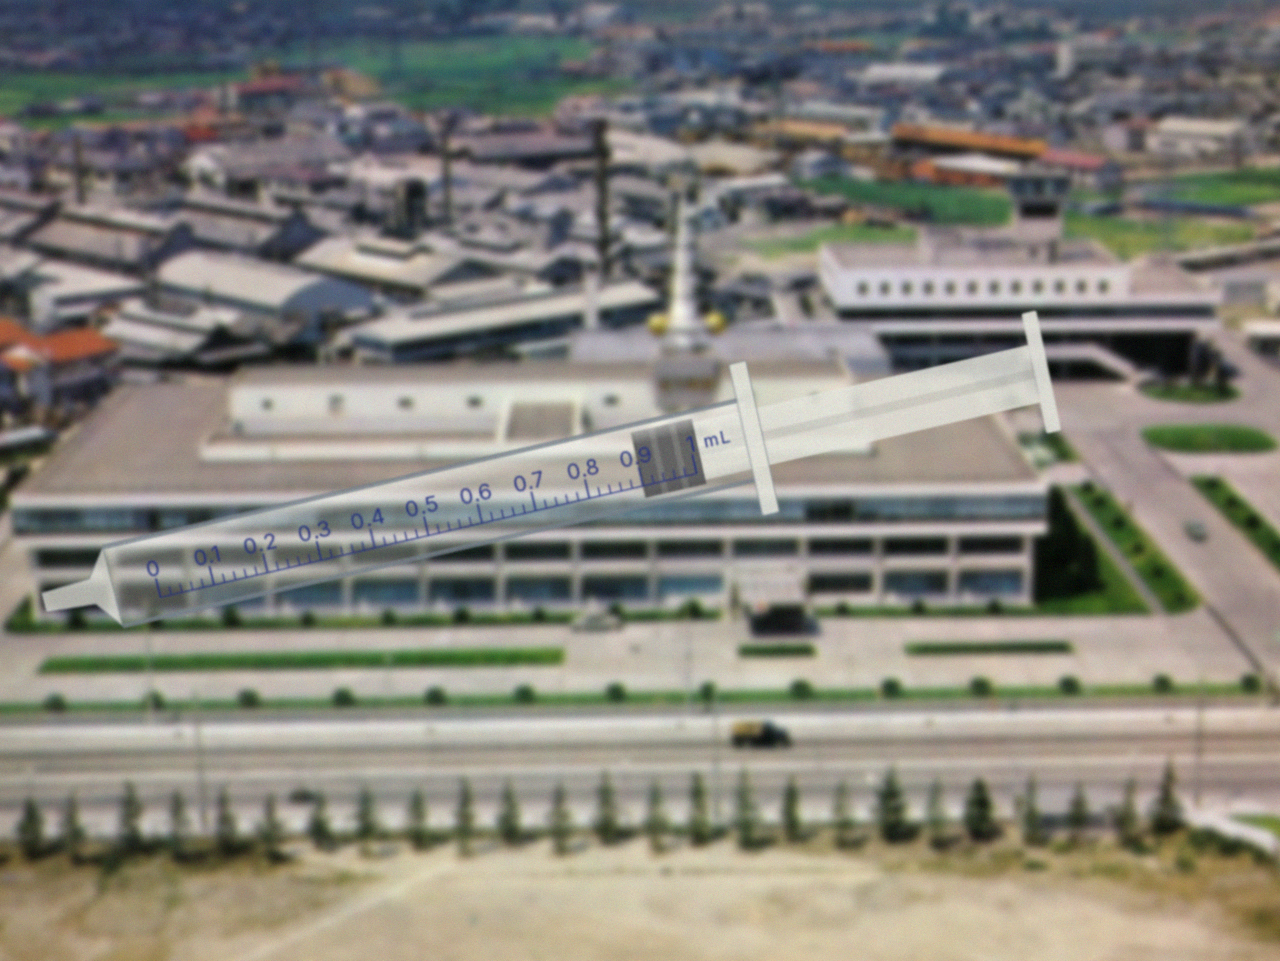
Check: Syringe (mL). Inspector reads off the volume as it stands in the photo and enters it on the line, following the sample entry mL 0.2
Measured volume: mL 0.9
